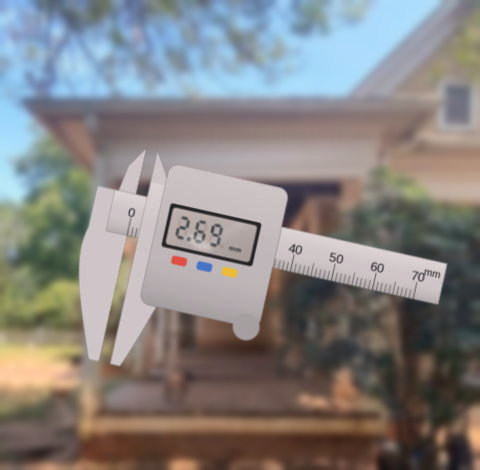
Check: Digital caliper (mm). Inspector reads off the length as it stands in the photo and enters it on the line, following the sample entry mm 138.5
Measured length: mm 2.69
